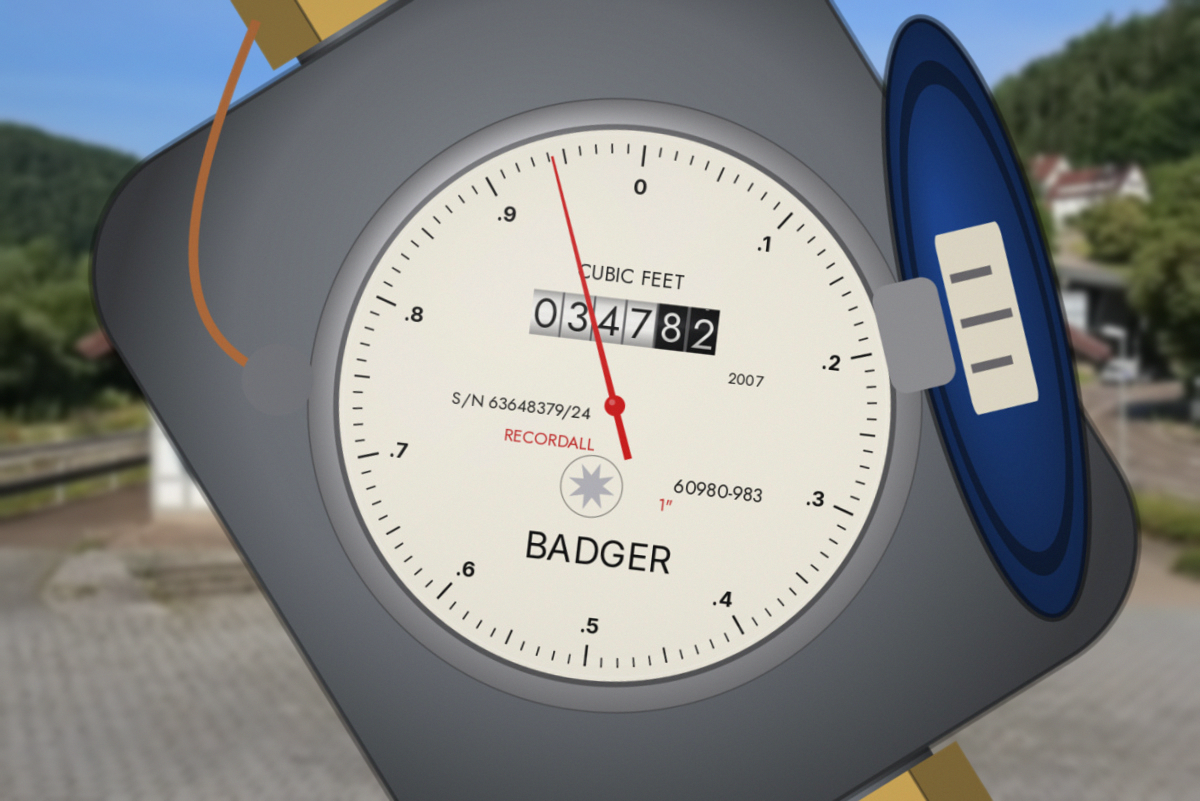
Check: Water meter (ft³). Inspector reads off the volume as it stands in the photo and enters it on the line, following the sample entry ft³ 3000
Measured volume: ft³ 34781.94
